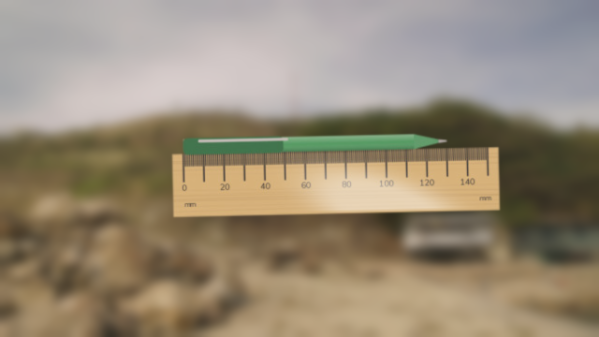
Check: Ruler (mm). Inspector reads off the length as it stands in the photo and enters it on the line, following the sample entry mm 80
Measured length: mm 130
